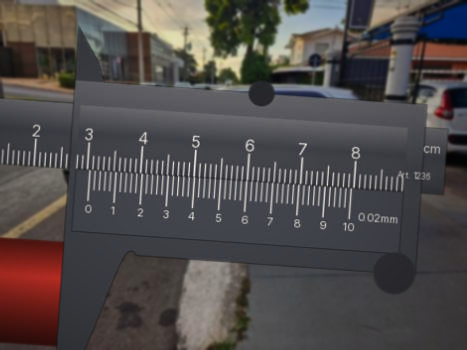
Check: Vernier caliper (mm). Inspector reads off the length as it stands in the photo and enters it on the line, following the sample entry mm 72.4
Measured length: mm 30.5
